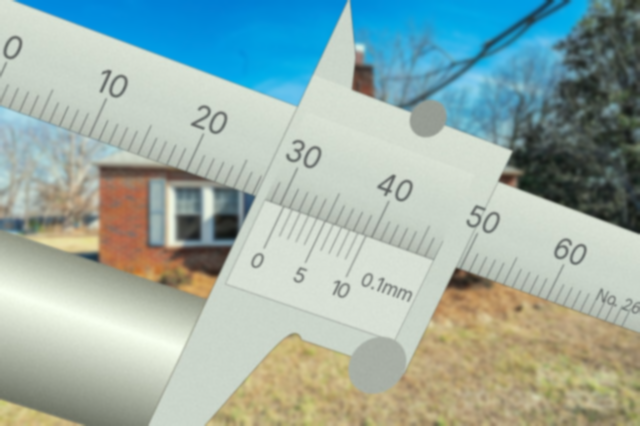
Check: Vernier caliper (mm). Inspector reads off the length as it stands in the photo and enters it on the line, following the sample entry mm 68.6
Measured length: mm 30.4
